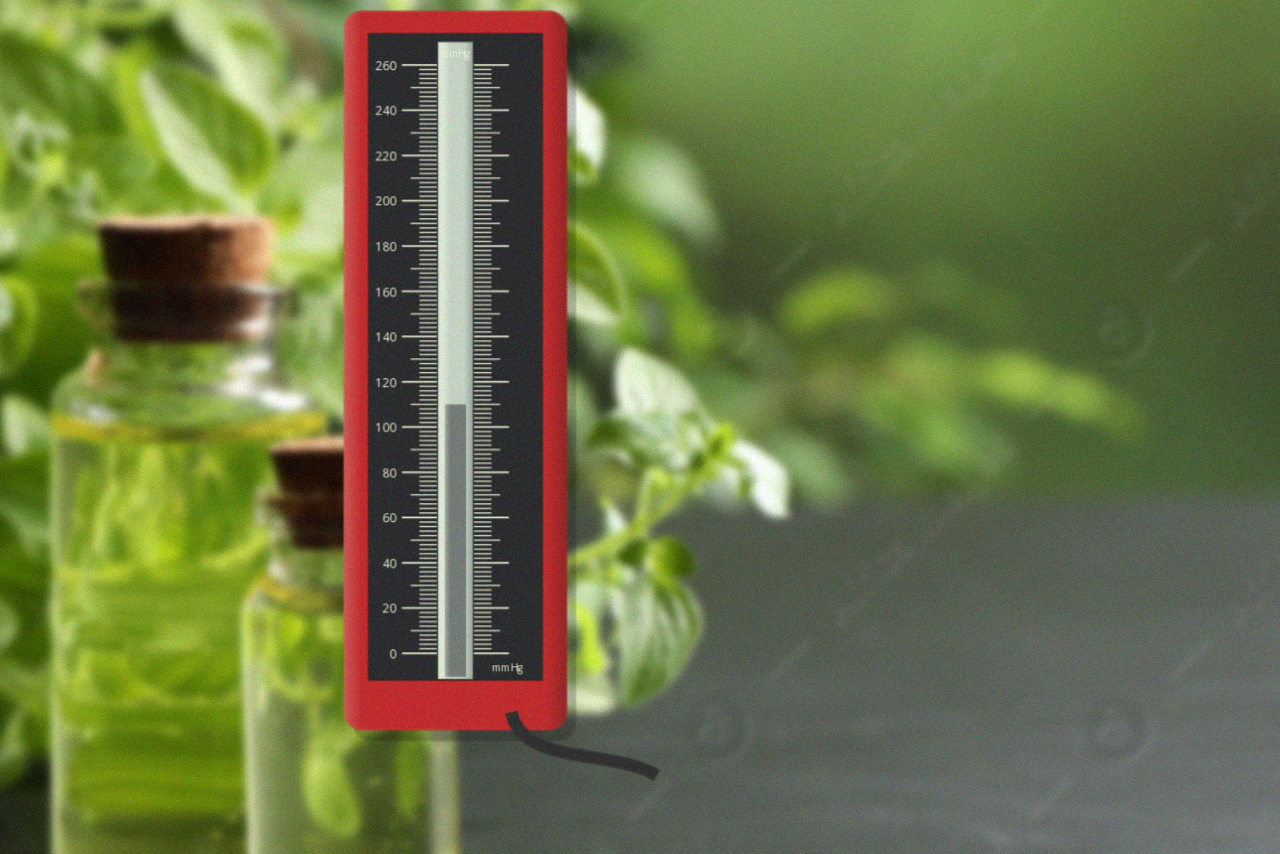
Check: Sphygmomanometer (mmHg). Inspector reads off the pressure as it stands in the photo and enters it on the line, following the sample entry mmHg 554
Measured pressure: mmHg 110
